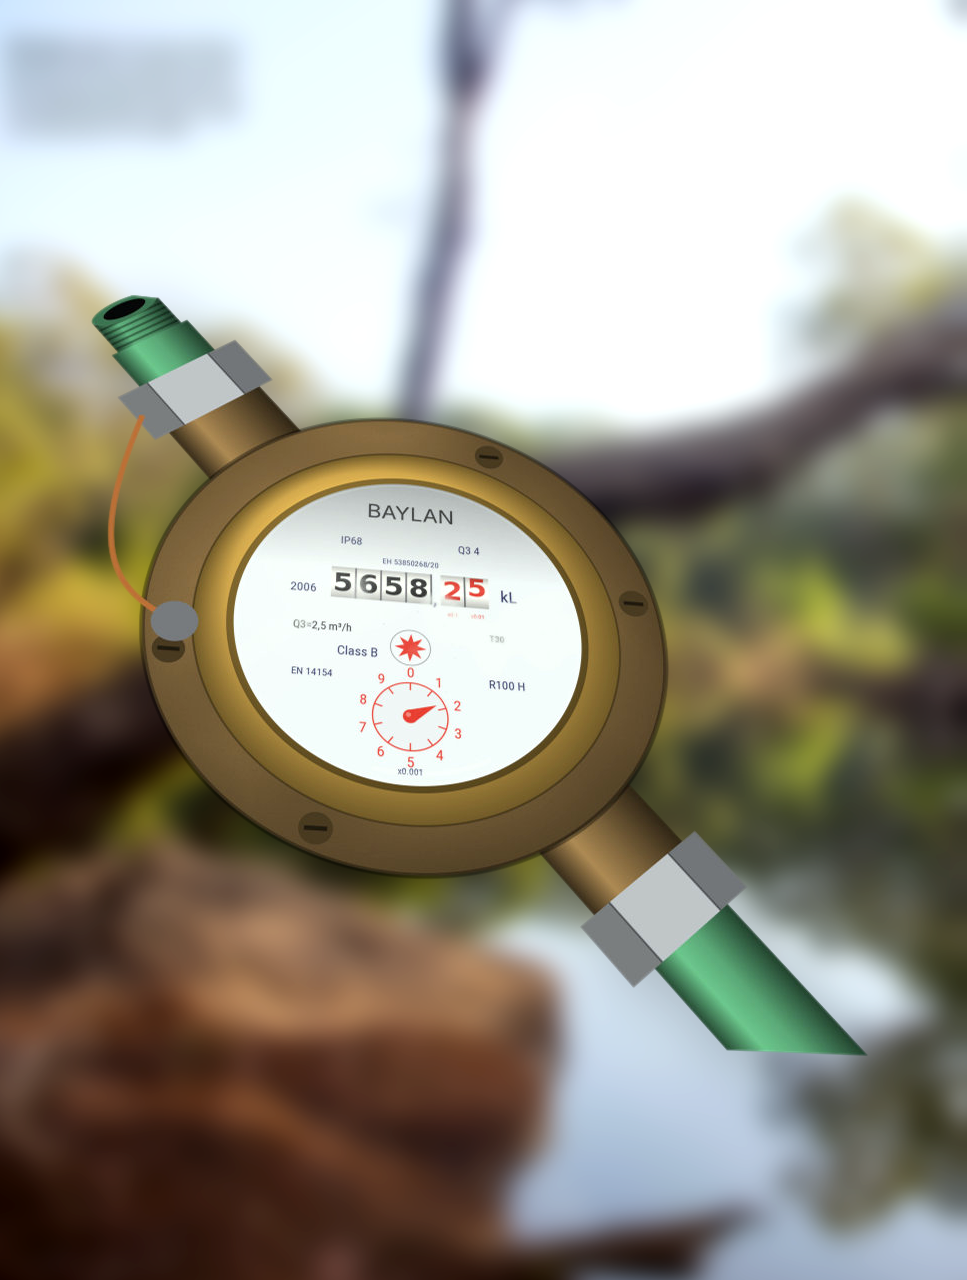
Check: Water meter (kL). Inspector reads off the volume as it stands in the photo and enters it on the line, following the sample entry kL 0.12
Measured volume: kL 5658.251
